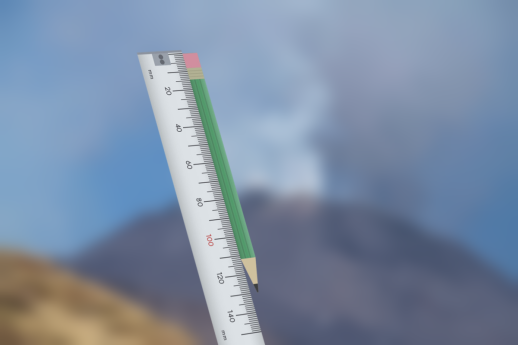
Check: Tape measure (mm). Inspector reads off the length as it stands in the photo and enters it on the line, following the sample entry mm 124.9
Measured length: mm 130
